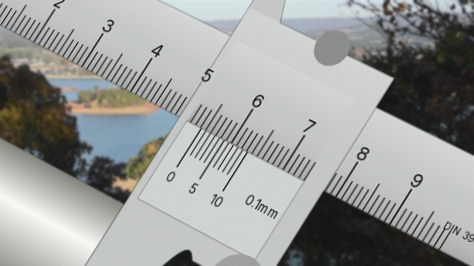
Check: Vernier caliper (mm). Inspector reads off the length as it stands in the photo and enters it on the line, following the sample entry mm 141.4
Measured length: mm 54.2
